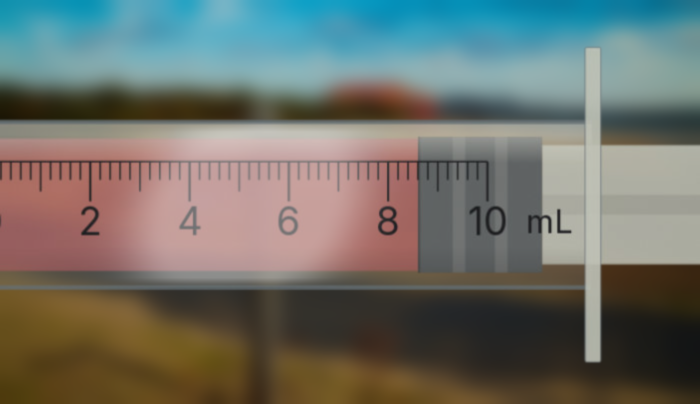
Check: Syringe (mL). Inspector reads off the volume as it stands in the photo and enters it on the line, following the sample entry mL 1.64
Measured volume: mL 8.6
